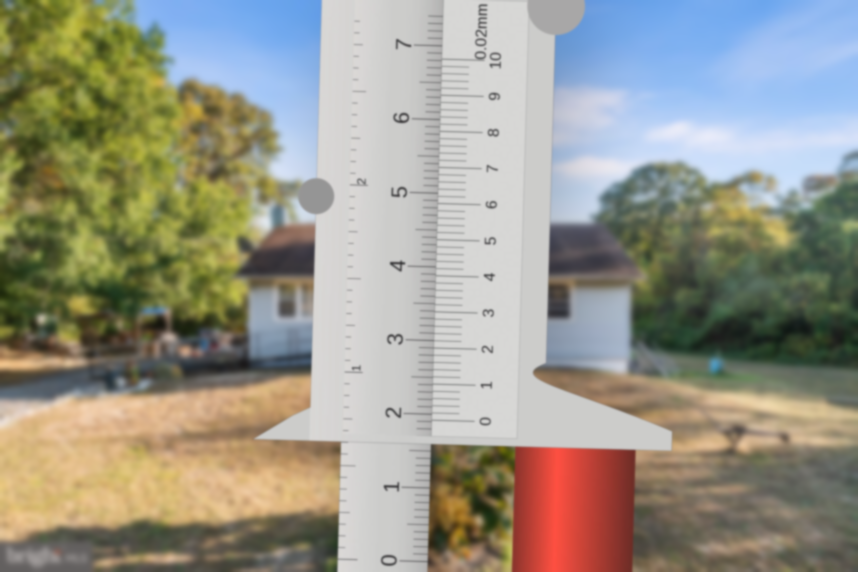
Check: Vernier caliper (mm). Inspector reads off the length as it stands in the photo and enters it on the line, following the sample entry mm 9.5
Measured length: mm 19.2
